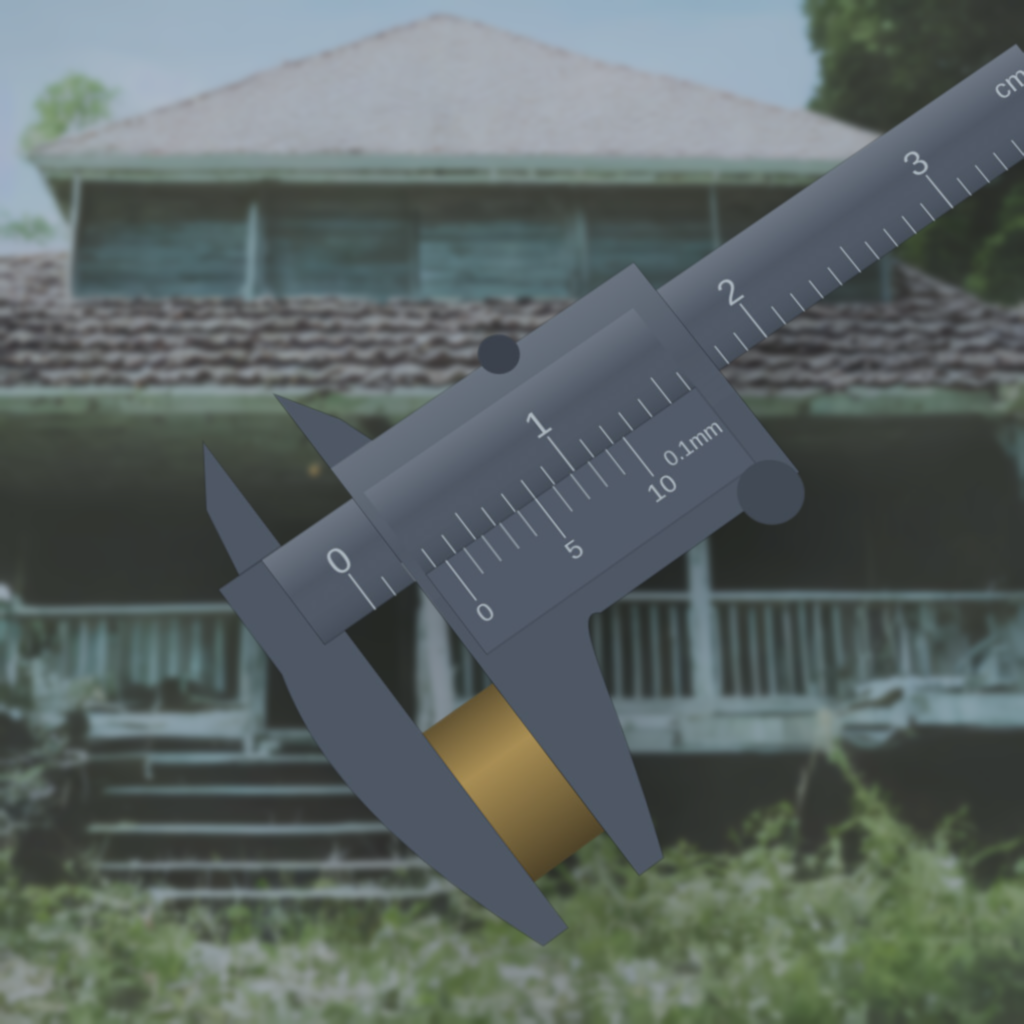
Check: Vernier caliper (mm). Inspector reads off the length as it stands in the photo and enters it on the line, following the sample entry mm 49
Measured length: mm 3.5
